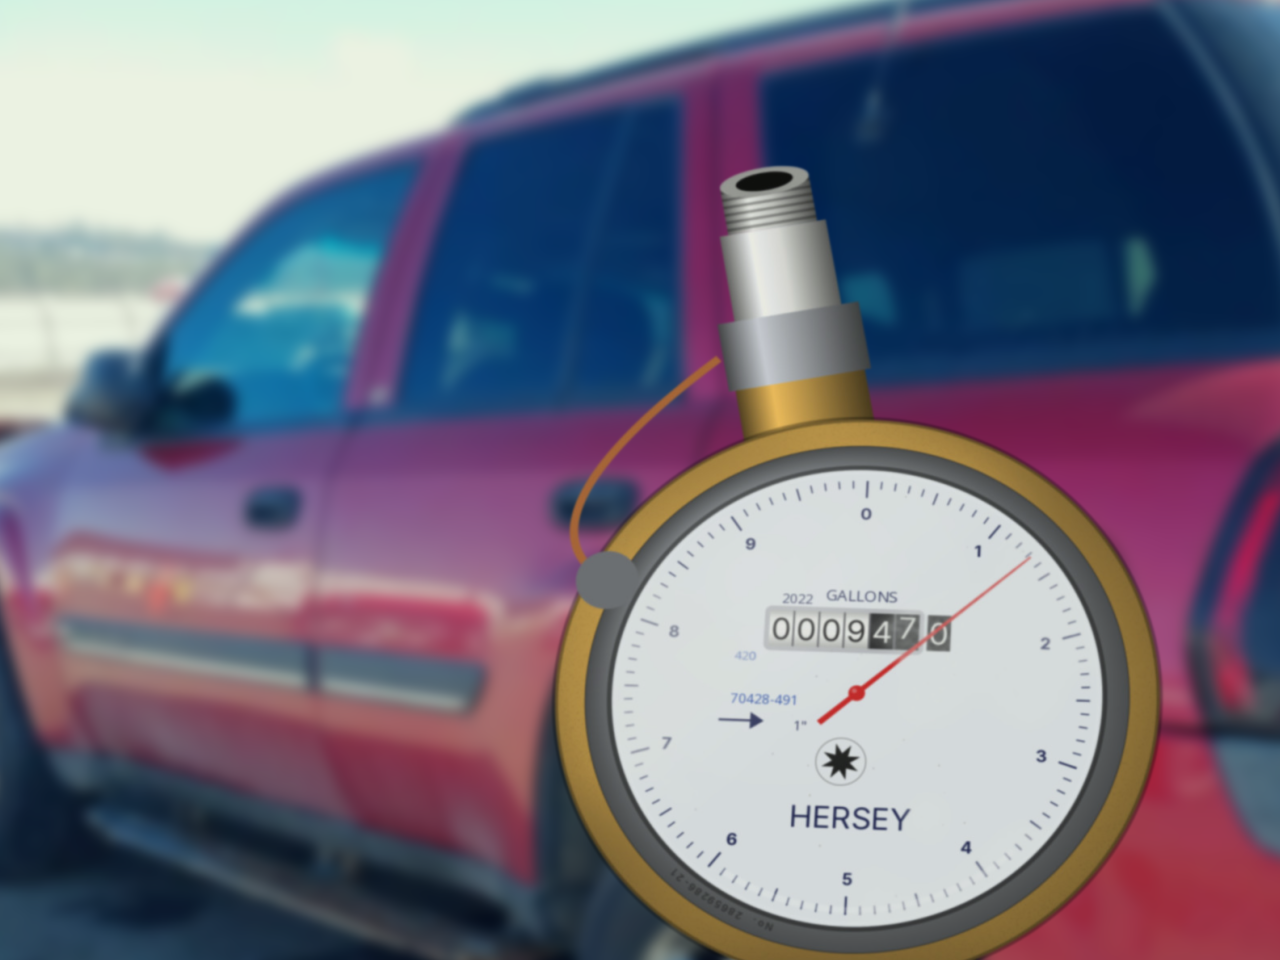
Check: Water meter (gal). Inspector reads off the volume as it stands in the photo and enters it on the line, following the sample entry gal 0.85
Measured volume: gal 9471.3
